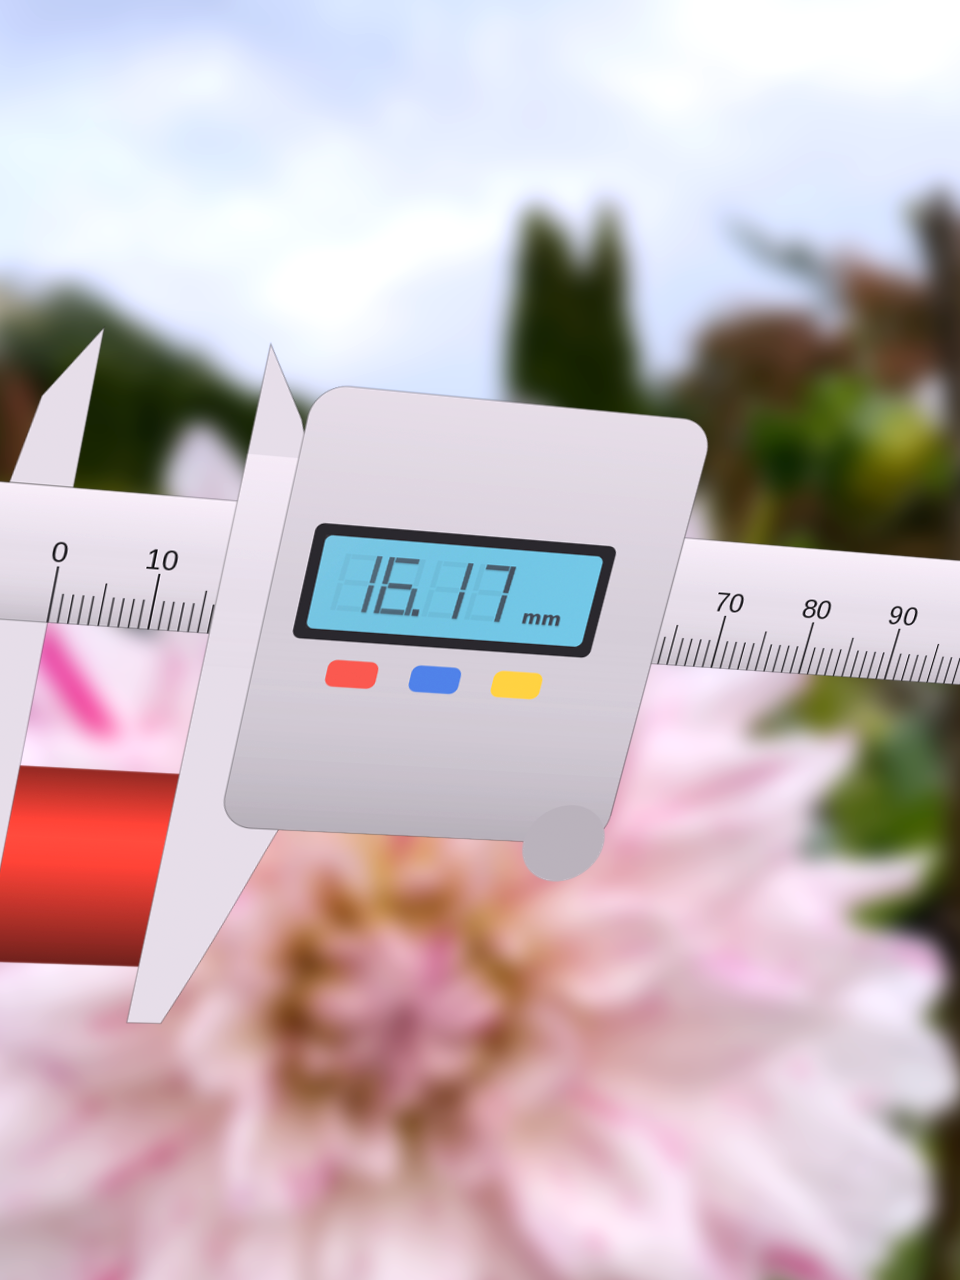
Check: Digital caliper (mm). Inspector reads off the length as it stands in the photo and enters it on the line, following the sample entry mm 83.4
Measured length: mm 16.17
